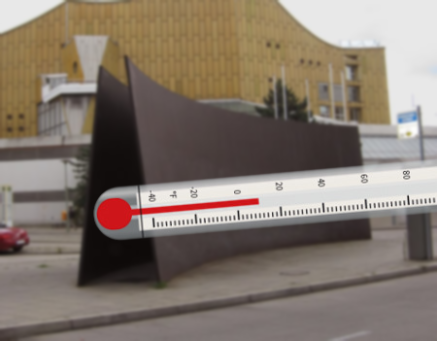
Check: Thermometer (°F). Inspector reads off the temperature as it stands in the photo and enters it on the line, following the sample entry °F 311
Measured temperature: °F 10
